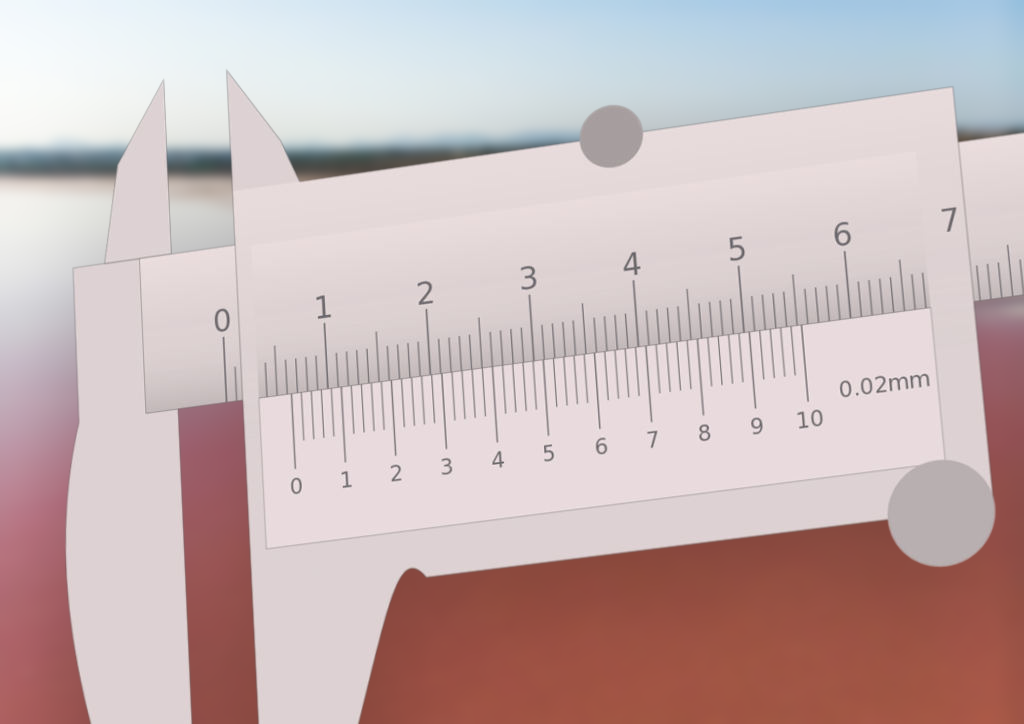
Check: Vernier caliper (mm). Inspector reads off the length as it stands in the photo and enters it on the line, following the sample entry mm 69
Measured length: mm 6.4
